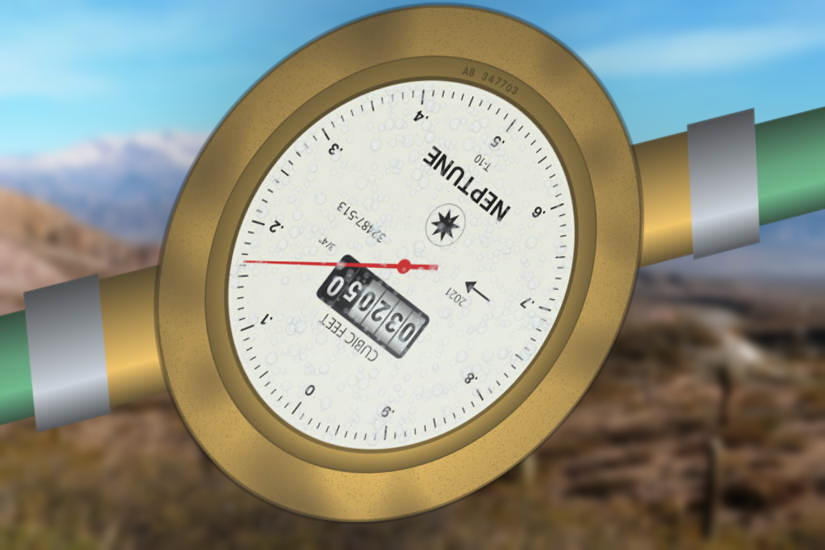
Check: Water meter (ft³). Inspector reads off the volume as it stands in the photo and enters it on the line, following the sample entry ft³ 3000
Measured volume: ft³ 32050.16
